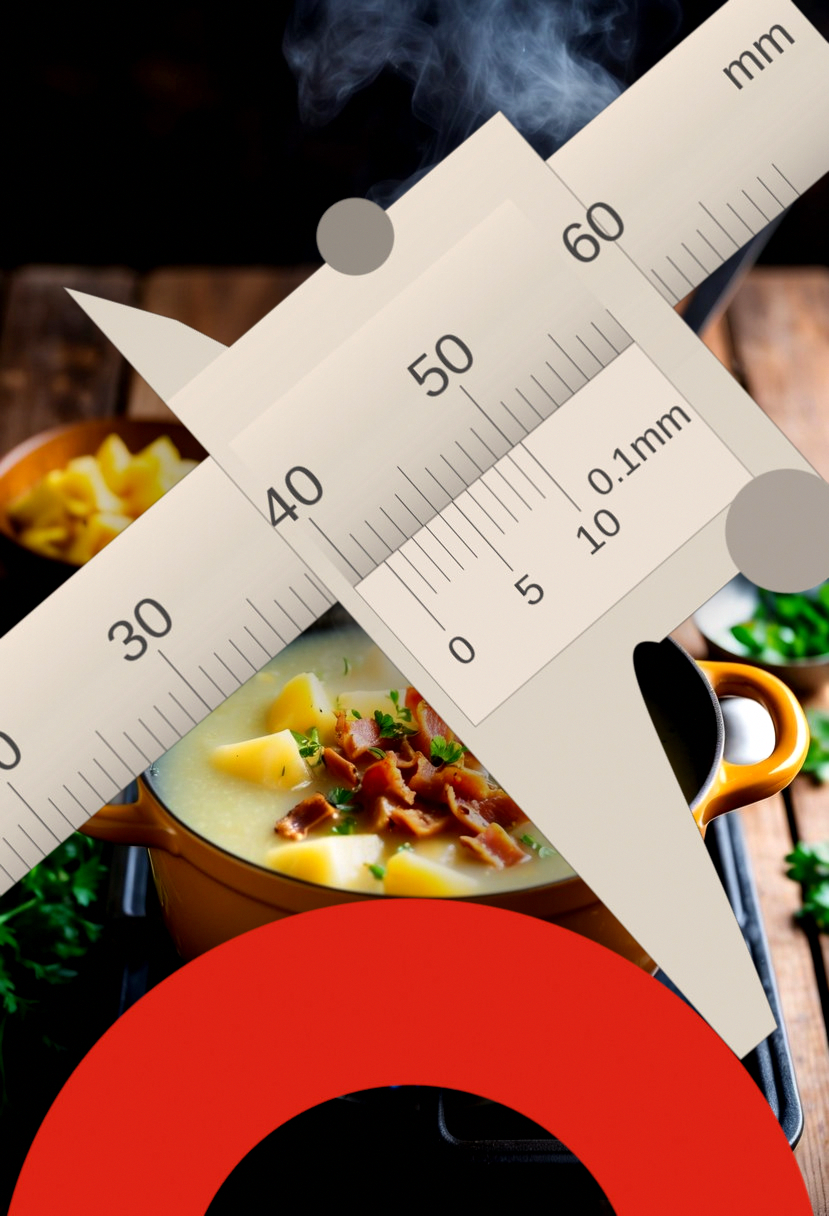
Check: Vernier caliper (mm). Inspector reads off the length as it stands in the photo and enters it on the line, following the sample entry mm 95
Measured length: mm 41.4
